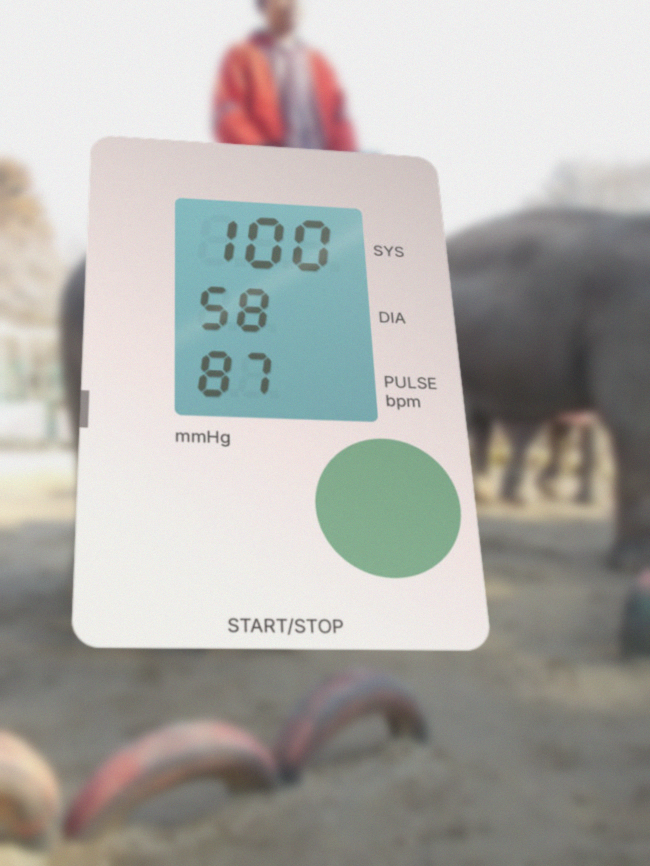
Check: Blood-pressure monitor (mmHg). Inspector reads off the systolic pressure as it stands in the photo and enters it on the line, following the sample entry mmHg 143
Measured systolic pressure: mmHg 100
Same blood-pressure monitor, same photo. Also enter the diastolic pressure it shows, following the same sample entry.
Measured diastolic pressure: mmHg 58
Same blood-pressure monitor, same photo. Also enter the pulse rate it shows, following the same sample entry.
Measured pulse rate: bpm 87
